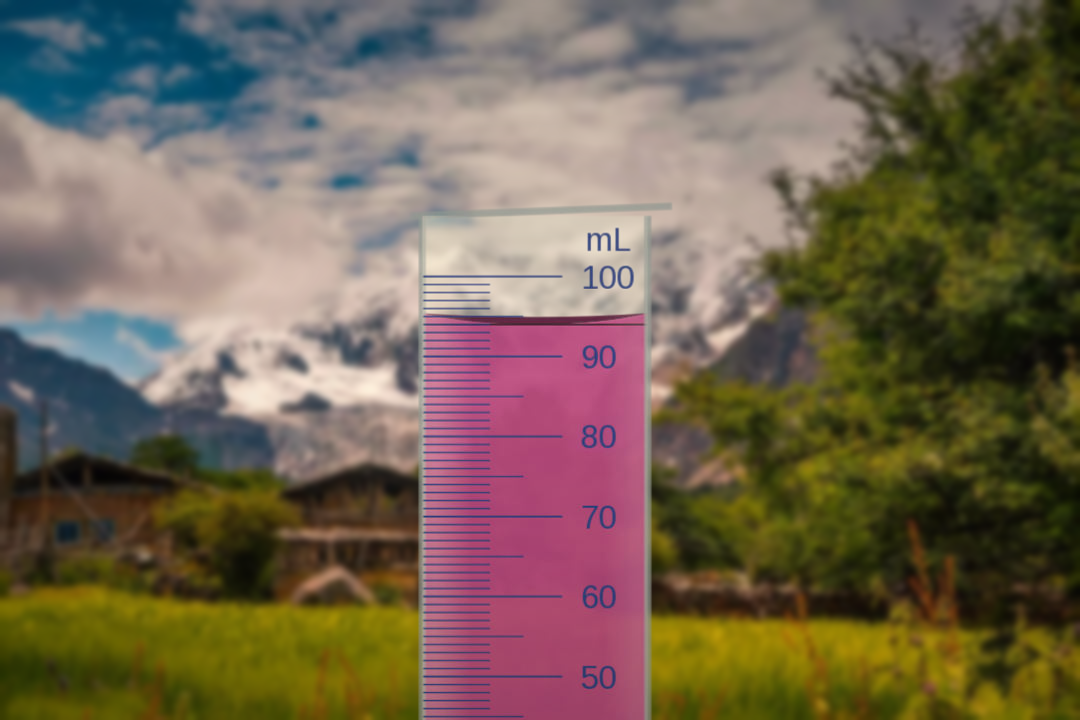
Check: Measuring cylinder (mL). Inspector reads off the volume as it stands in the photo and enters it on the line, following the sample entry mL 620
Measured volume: mL 94
